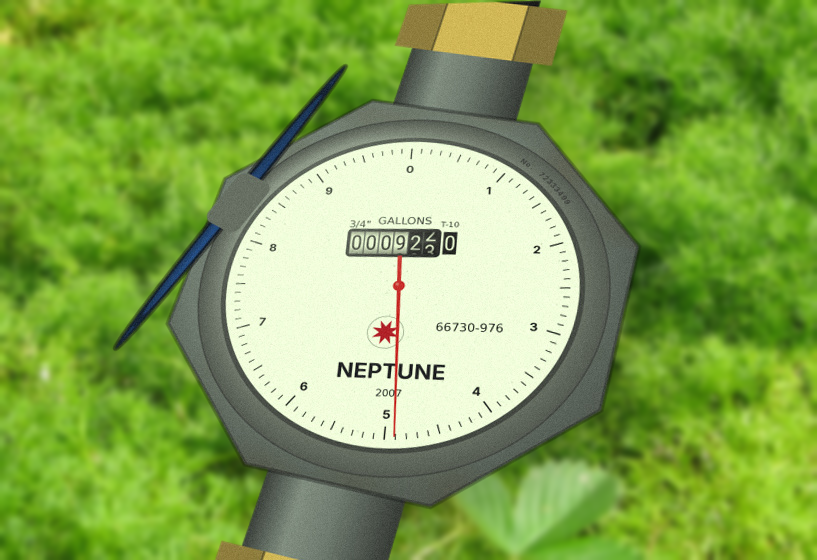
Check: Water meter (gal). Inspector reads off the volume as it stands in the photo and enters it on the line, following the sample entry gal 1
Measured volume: gal 9224.9
